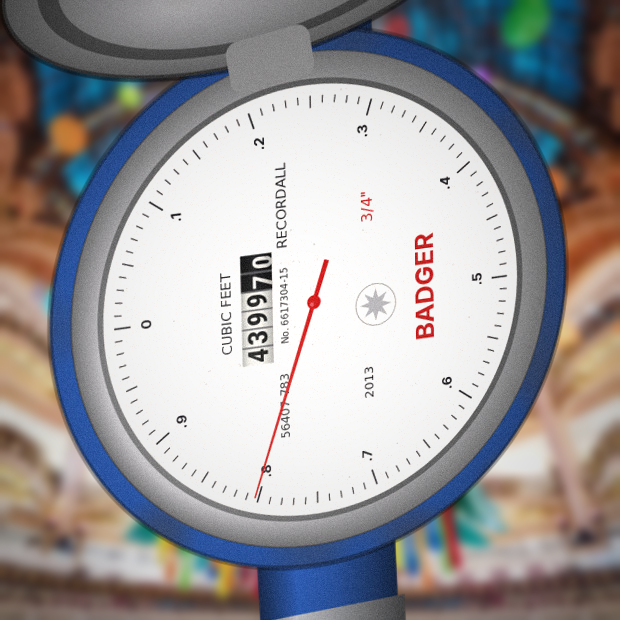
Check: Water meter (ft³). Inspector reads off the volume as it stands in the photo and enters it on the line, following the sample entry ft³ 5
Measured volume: ft³ 439969.80
